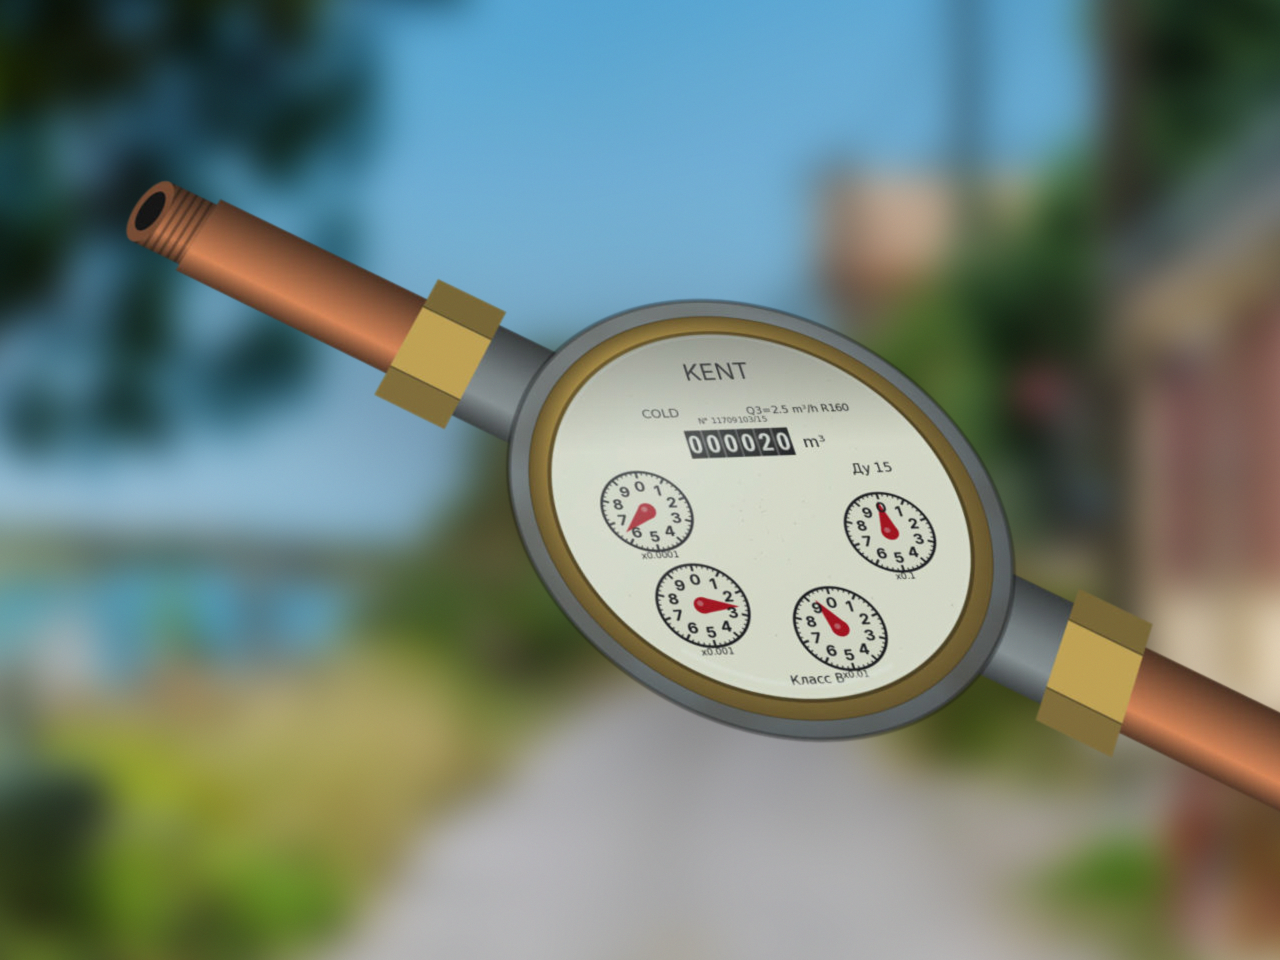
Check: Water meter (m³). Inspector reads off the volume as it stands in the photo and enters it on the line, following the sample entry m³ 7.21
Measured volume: m³ 19.9926
